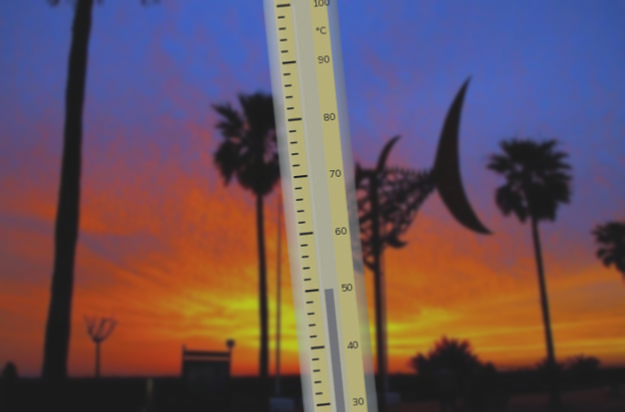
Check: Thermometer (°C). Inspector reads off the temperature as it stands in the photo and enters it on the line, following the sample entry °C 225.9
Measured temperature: °C 50
